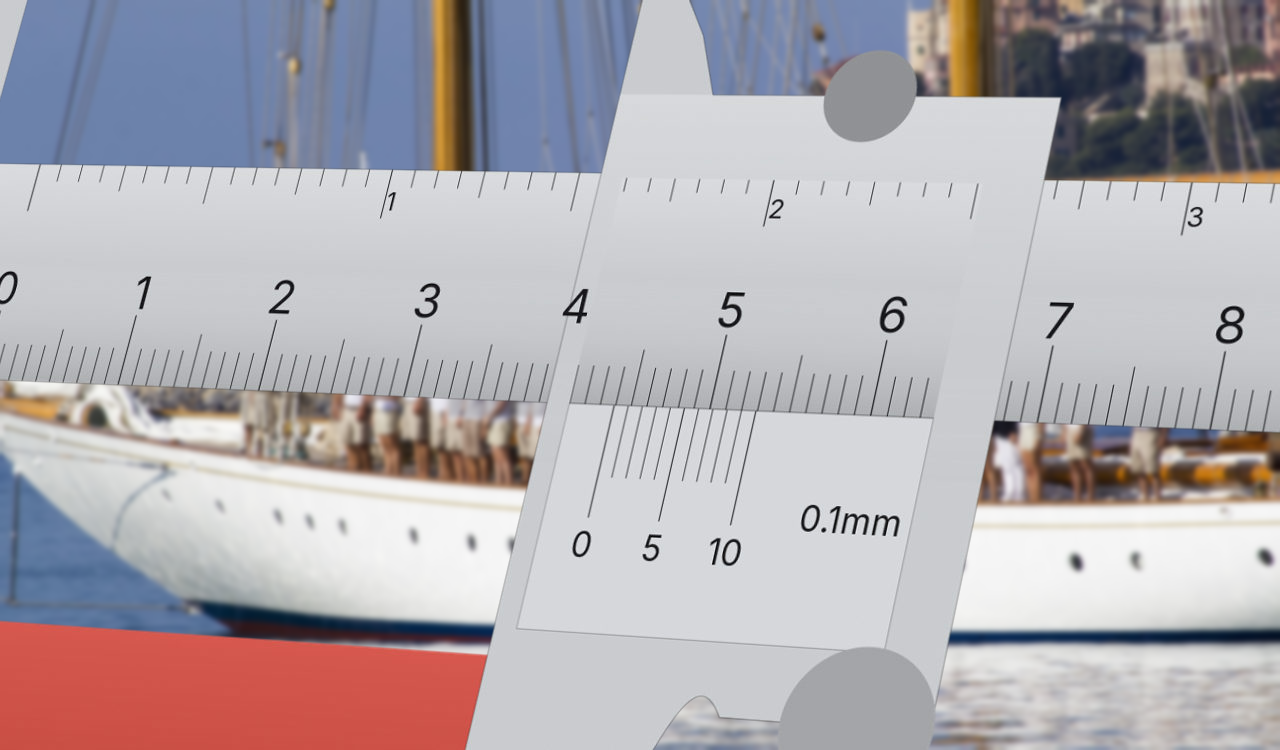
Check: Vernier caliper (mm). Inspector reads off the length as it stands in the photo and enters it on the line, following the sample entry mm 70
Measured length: mm 43.9
